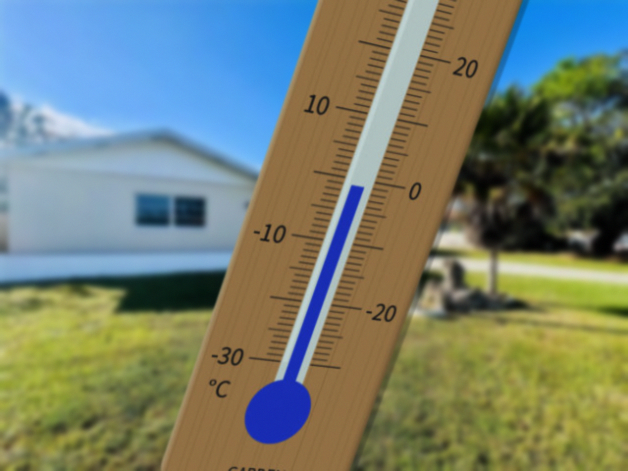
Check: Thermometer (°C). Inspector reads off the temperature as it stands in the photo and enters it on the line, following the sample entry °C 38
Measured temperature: °C -1
